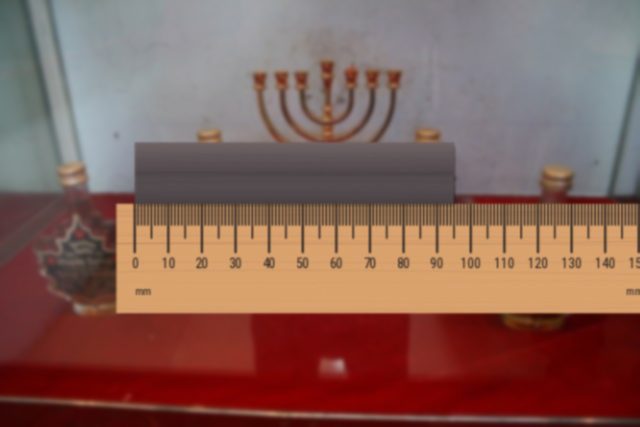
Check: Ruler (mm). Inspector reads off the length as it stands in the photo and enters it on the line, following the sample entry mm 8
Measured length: mm 95
